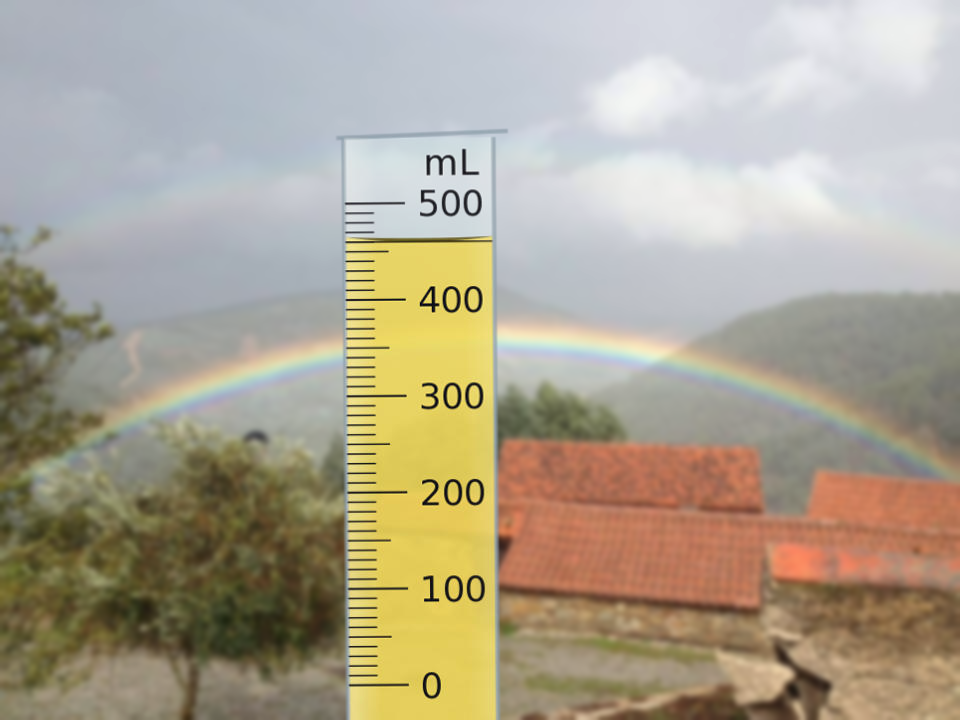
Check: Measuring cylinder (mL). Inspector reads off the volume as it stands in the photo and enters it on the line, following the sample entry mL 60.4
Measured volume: mL 460
